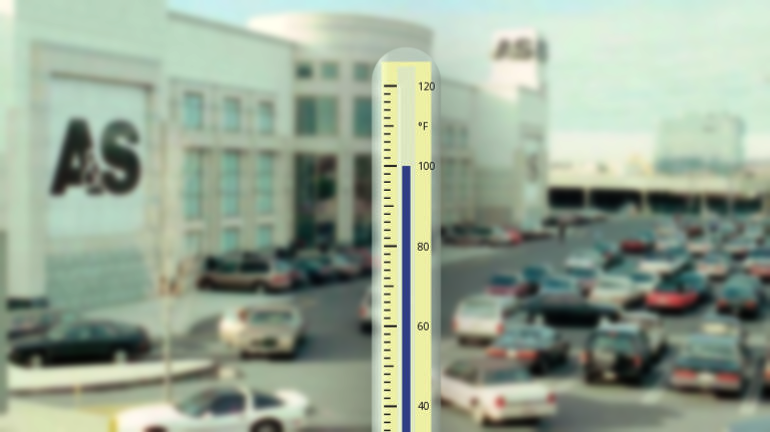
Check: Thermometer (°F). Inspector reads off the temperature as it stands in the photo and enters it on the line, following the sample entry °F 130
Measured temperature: °F 100
